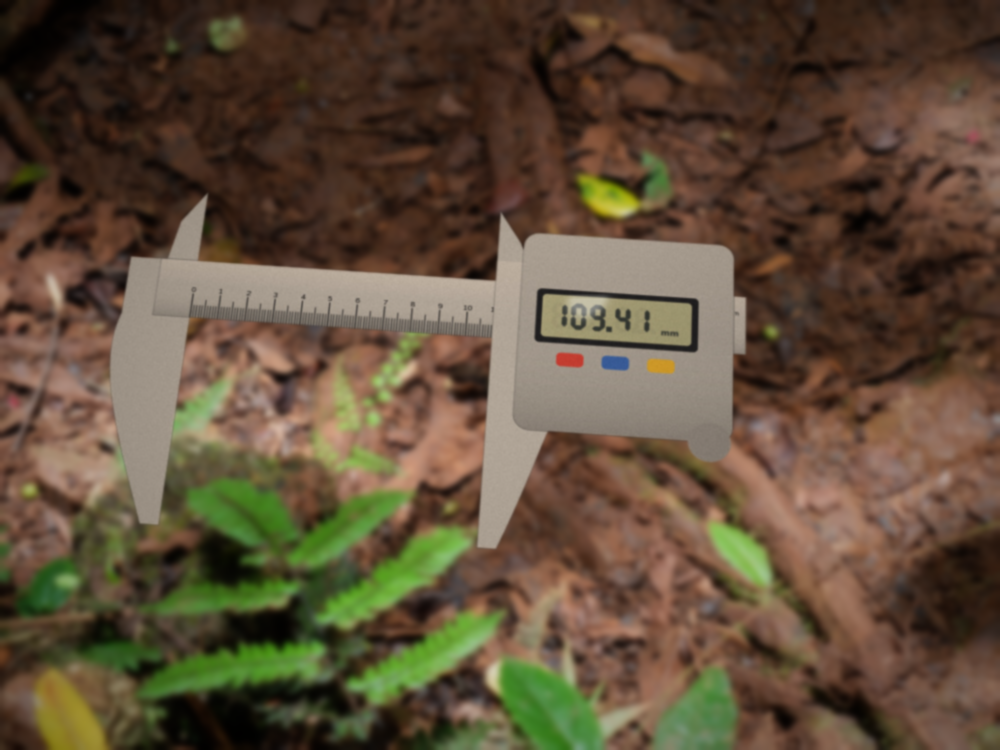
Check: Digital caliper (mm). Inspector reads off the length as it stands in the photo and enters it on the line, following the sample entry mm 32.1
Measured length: mm 109.41
